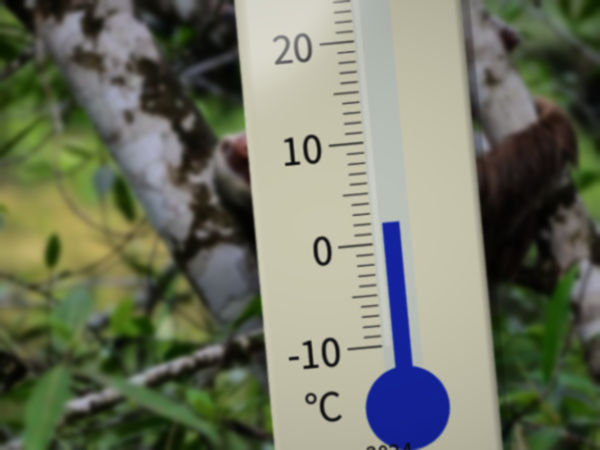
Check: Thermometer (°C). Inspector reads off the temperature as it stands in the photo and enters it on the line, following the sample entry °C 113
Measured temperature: °C 2
